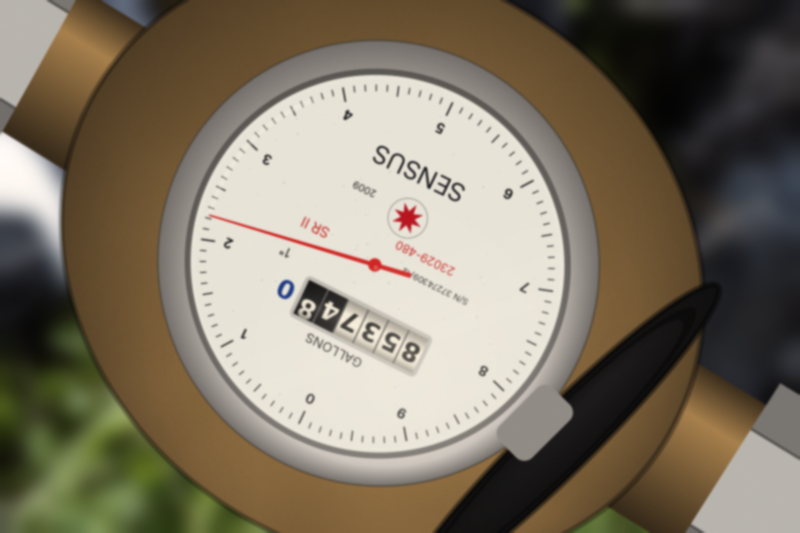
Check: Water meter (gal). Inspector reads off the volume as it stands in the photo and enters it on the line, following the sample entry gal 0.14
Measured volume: gal 8537482.2
